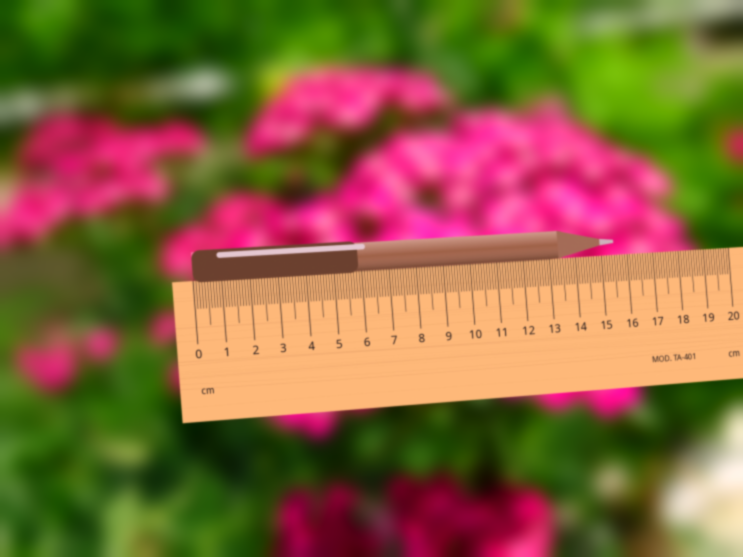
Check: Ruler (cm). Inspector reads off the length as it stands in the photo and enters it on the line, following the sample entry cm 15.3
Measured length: cm 15.5
